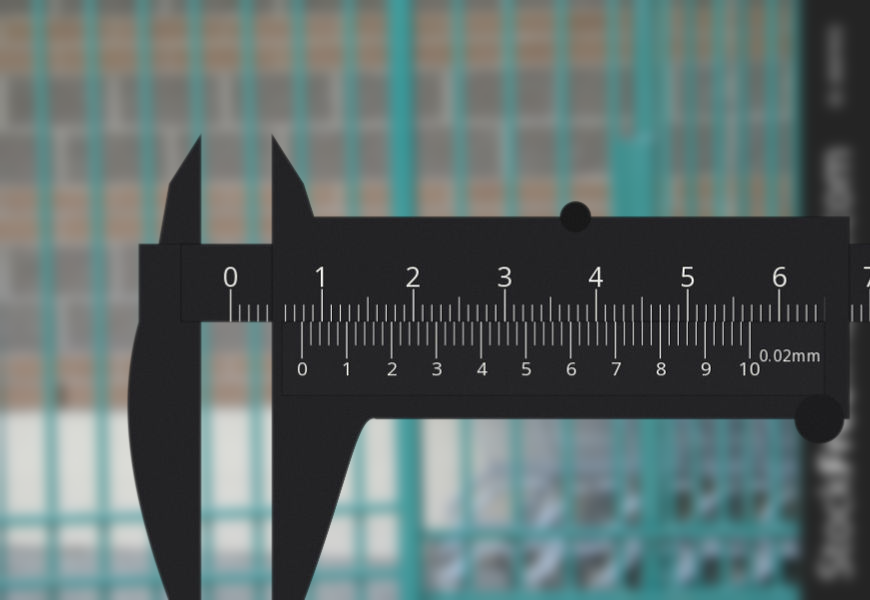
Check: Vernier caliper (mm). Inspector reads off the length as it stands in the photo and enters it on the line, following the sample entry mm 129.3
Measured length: mm 7.8
